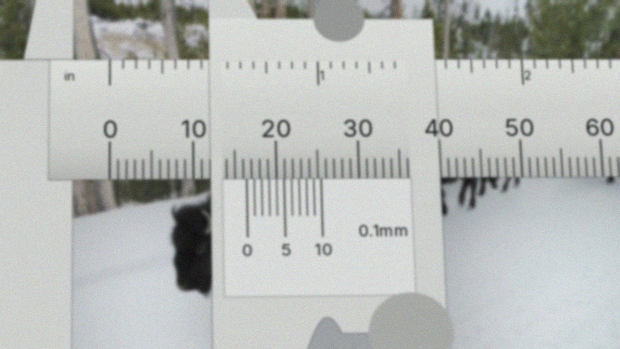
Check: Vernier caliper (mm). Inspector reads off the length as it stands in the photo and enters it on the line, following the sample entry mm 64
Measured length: mm 16.4
